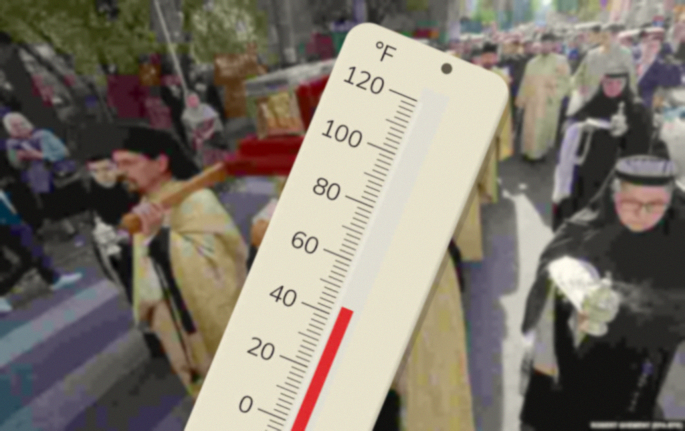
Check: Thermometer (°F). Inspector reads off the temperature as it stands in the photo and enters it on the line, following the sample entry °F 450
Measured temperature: °F 44
